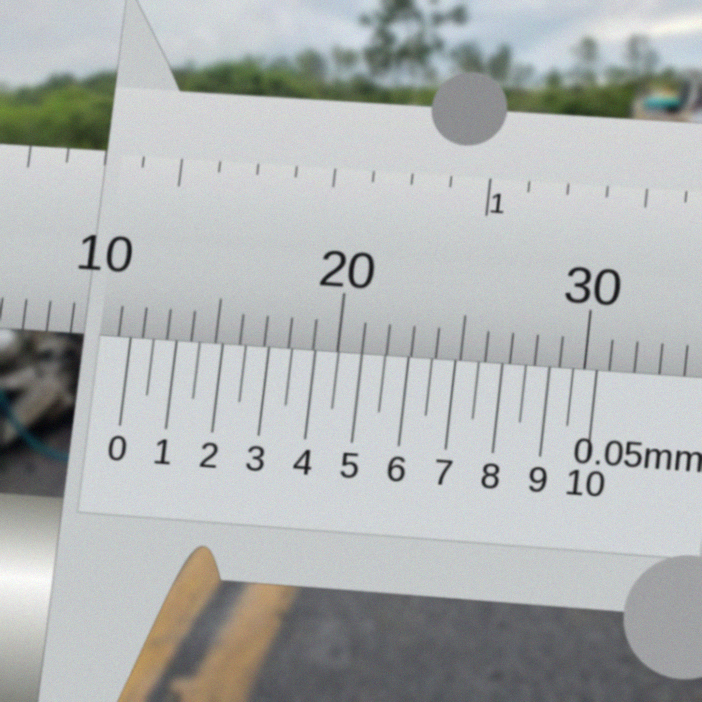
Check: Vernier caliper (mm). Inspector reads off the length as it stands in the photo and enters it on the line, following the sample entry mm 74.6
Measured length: mm 11.5
